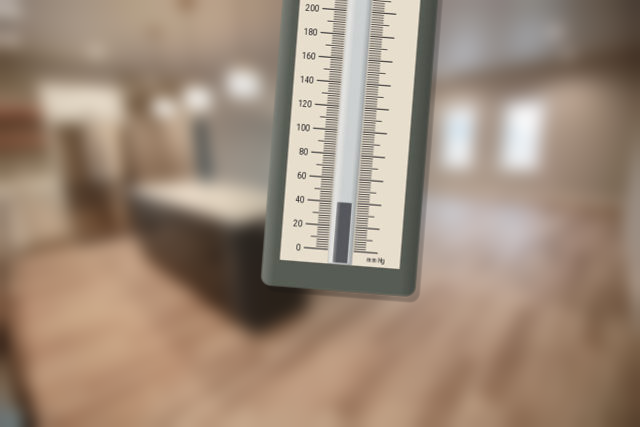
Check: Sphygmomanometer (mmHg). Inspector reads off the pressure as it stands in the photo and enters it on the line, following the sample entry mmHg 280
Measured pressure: mmHg 40
